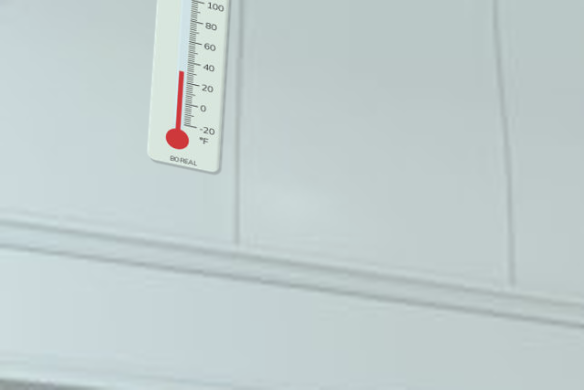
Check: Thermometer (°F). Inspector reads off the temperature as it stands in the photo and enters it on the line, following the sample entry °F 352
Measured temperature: °F 30
